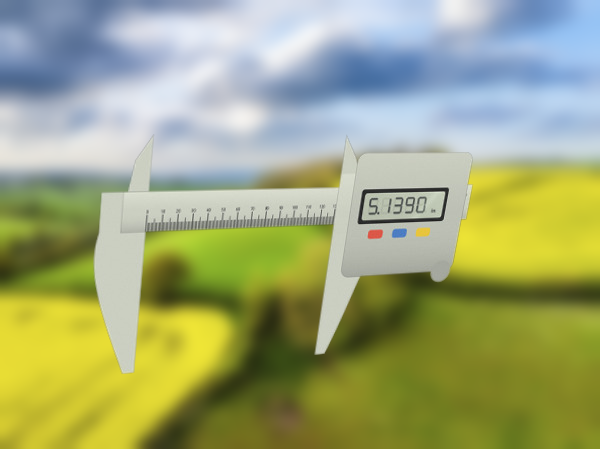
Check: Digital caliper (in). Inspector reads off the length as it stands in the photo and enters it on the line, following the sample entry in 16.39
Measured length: in 5.1390
